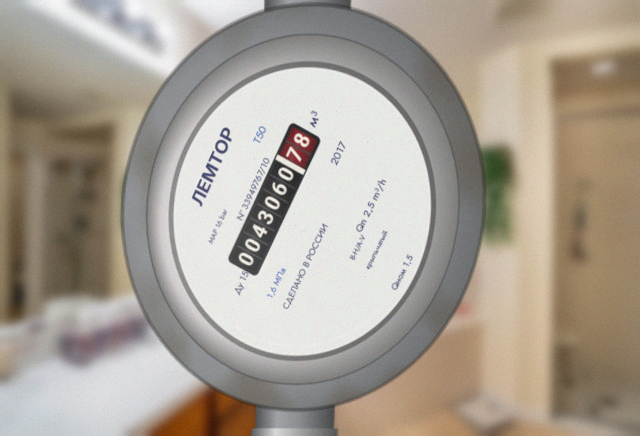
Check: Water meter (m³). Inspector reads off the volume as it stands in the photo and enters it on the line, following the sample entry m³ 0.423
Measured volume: m³ 43060.78
